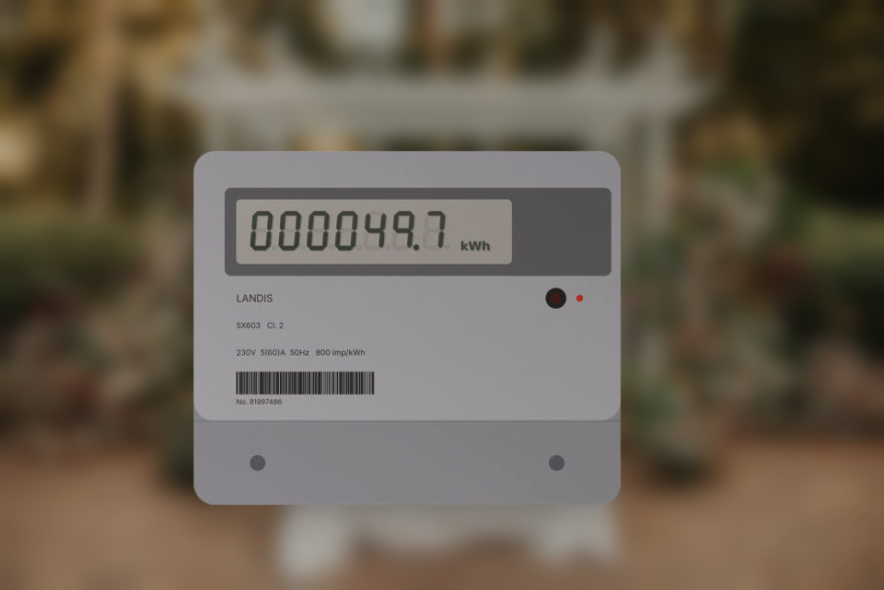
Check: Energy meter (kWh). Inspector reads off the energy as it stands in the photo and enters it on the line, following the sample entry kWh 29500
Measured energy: kWh 49.7
